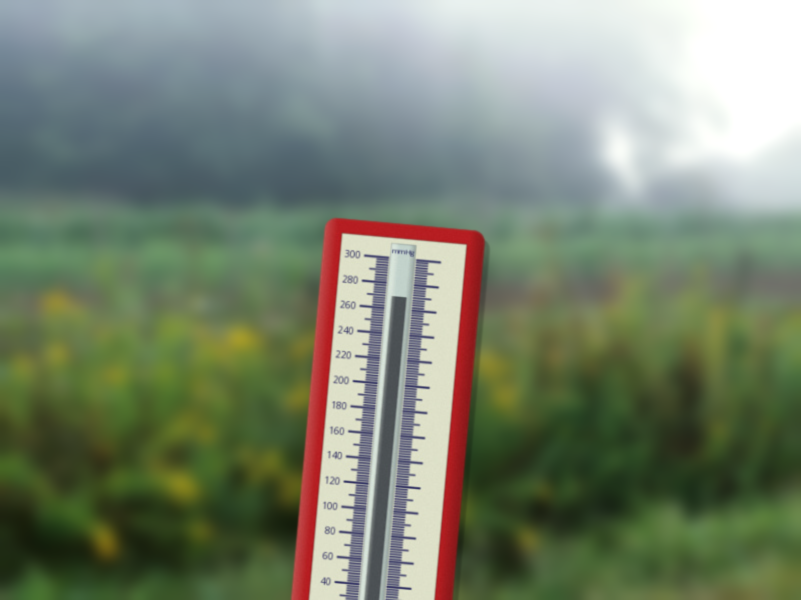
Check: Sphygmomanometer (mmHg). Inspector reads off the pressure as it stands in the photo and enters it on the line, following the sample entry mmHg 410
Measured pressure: mmHg 270
